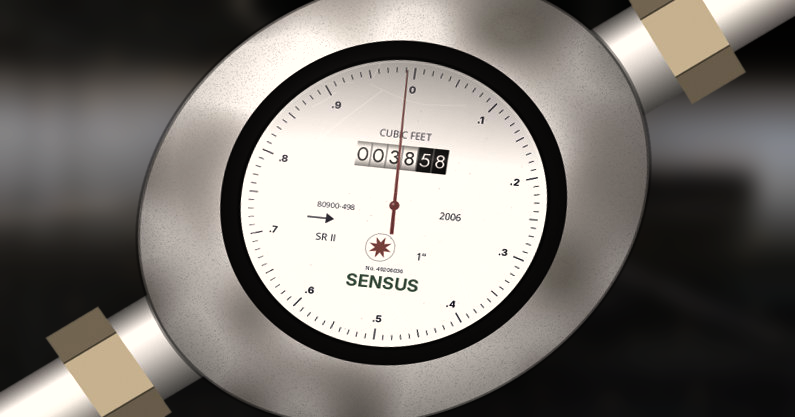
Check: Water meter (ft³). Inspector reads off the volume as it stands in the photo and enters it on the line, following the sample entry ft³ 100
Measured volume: ft³ 3857.99
